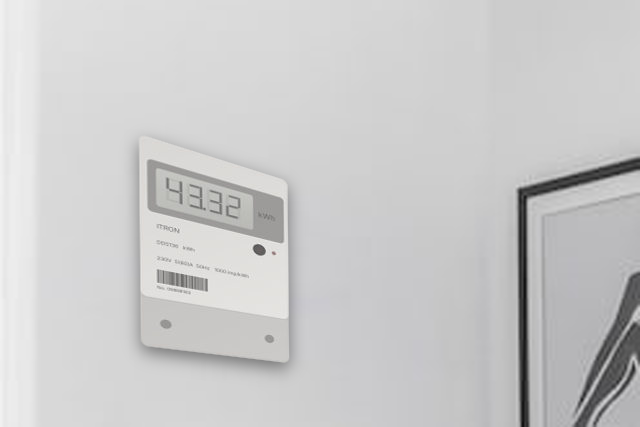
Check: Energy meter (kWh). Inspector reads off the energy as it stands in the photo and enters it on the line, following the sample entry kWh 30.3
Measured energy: kWh 43.32
